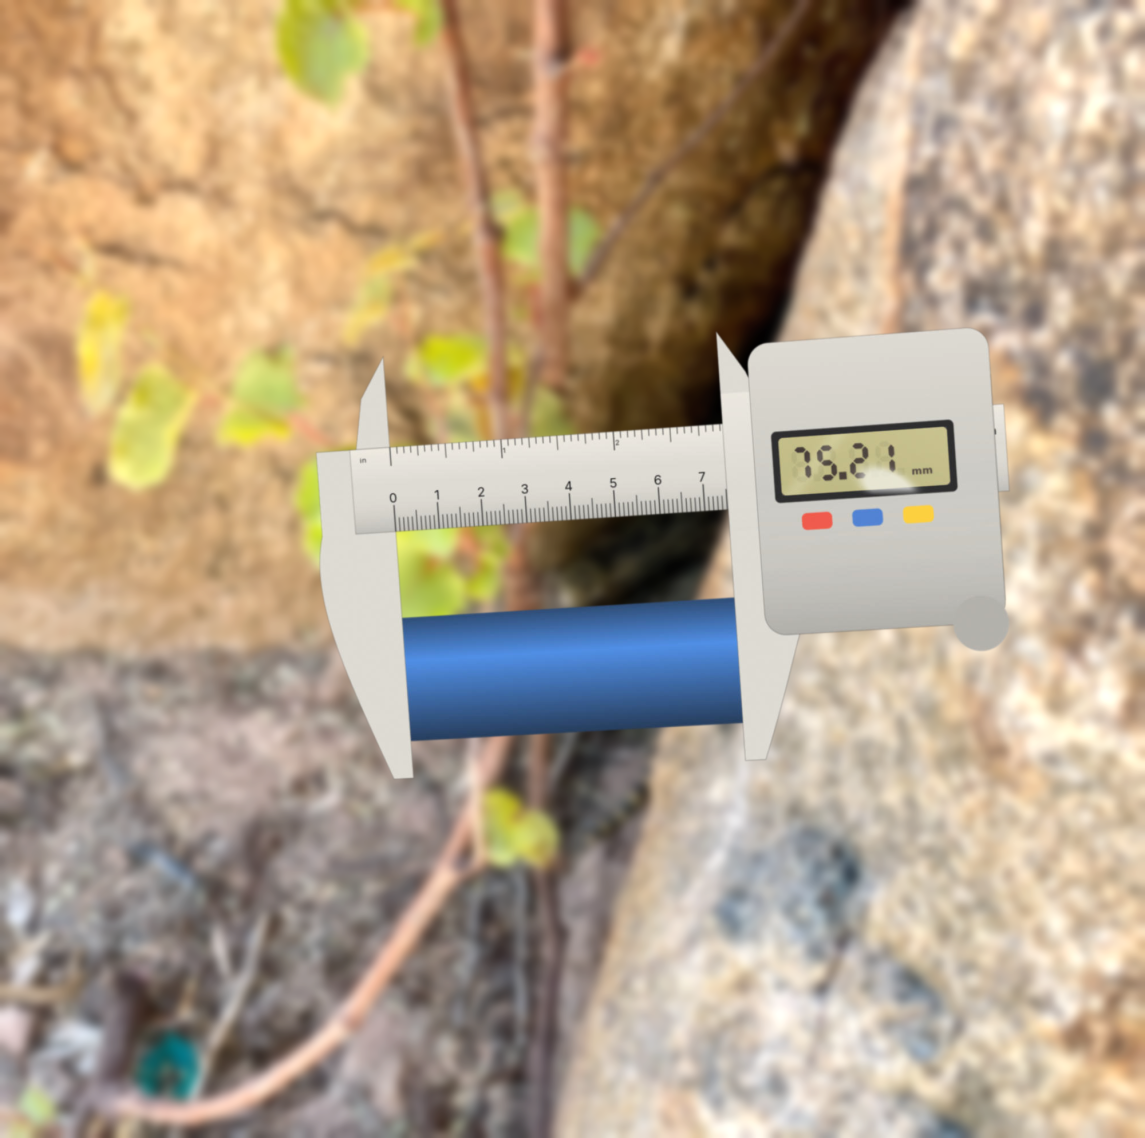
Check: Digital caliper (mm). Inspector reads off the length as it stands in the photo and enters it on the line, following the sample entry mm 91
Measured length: mm 75.21
